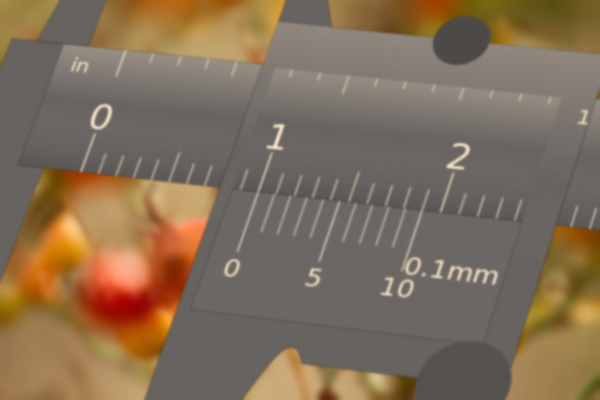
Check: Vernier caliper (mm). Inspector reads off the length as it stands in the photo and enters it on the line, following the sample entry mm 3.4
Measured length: mm 10.0
